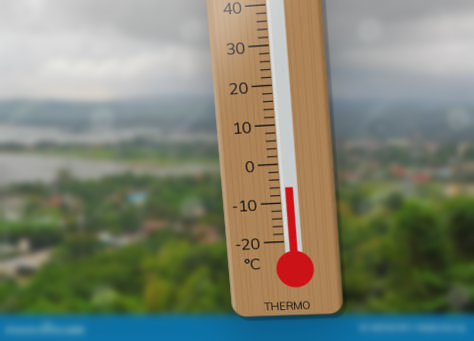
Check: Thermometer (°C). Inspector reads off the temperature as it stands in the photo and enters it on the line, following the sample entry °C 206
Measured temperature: °C -6
